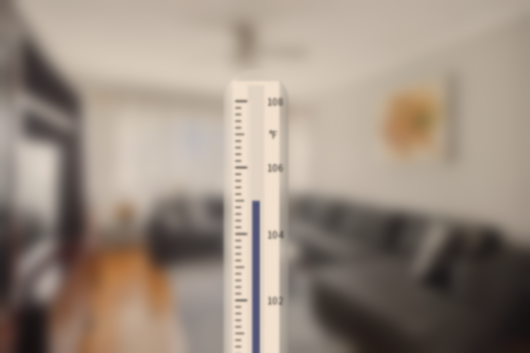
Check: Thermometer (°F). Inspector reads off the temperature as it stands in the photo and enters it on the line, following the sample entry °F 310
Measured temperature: °F 105
